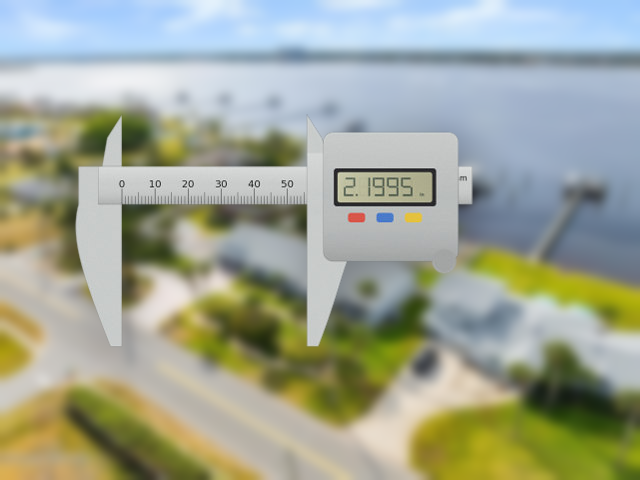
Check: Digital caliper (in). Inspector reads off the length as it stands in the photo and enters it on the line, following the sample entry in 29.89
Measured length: in 2.1995
